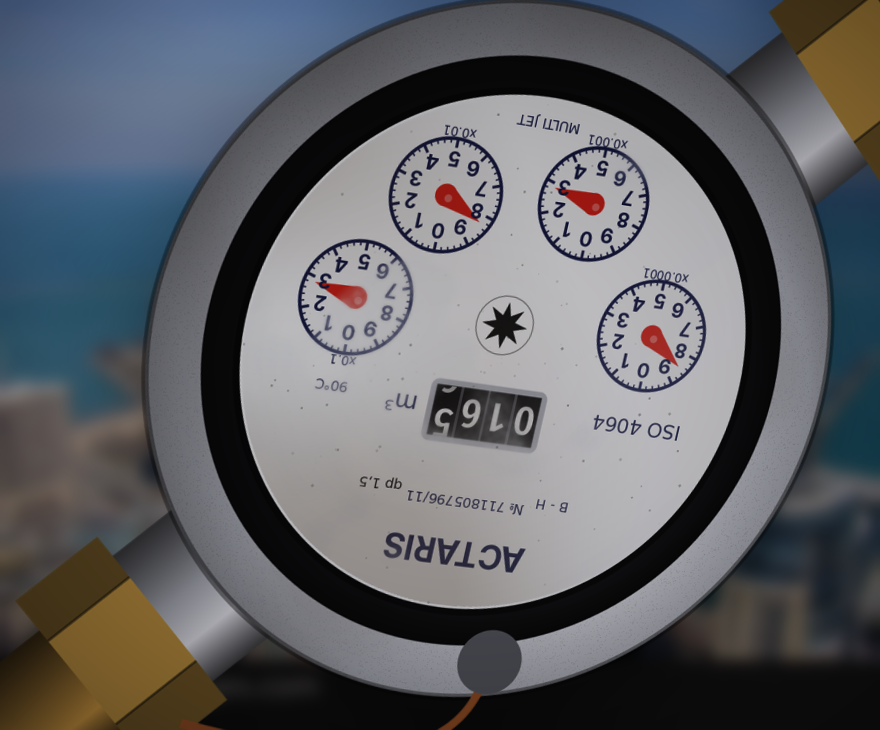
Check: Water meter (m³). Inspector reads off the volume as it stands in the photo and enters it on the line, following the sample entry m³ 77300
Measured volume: m³ 165.2828
